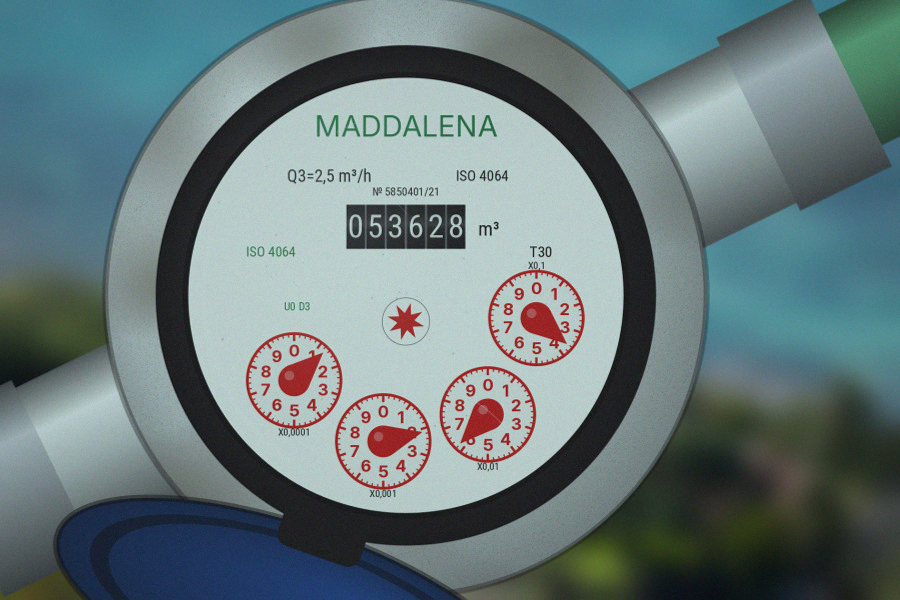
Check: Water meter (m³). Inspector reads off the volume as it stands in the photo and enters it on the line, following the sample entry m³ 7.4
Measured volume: m³ 53628.3621
